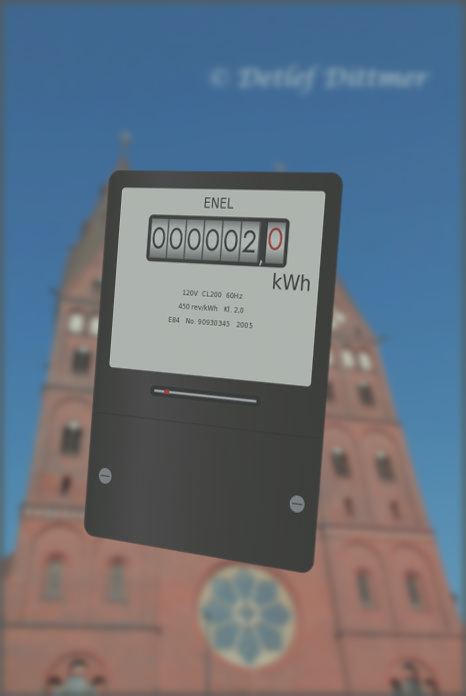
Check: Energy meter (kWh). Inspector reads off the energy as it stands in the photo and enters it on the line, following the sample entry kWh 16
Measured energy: kWh 2.0
